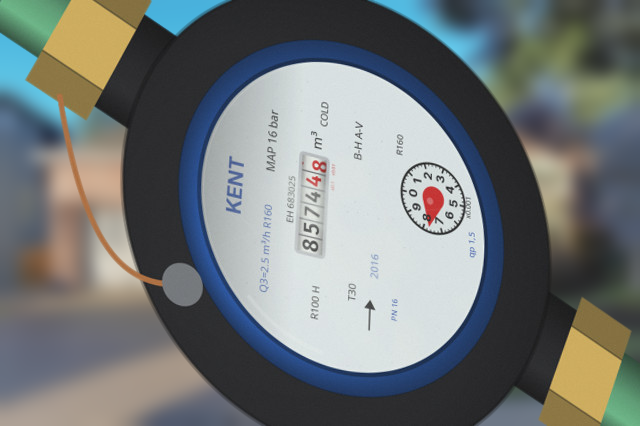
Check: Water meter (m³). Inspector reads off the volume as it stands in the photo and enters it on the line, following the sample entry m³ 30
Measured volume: m³ 8574.477
